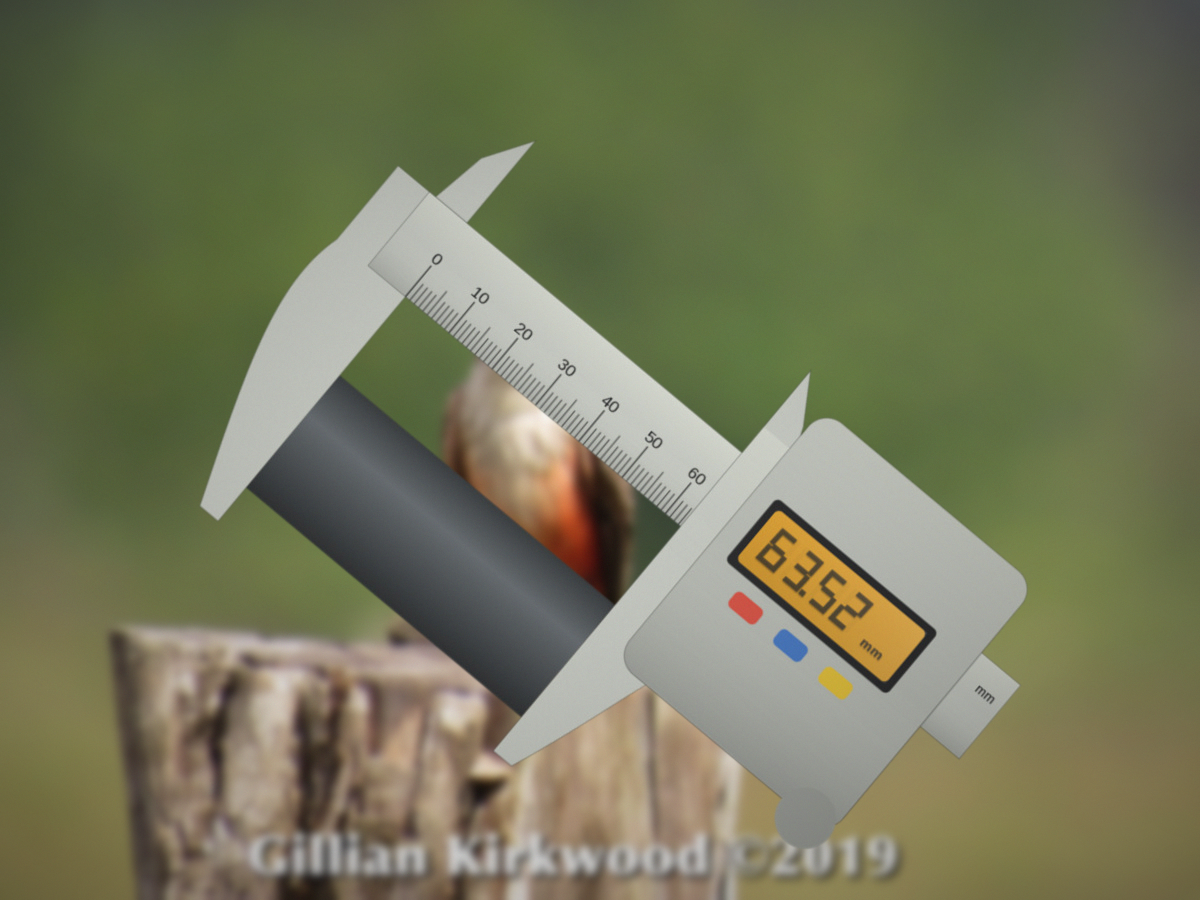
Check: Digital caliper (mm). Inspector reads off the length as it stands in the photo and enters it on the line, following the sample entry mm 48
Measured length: mm 63.52
